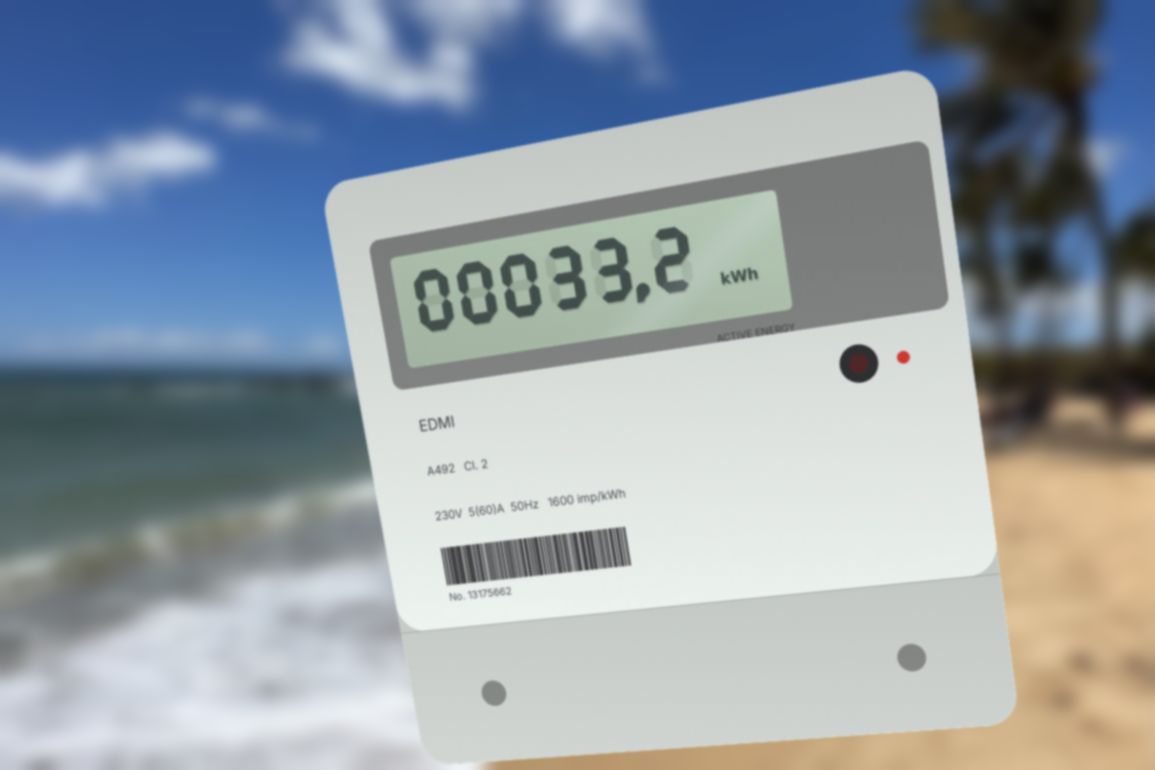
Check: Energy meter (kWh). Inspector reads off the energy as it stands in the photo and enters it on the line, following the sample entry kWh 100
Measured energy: kWh 33.2
